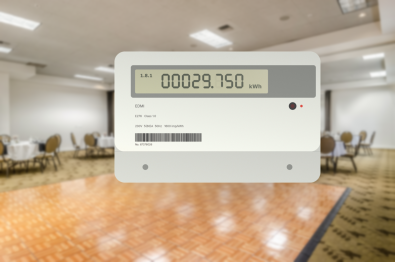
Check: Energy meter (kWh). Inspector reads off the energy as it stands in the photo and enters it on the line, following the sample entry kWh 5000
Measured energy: kWh 29.750
